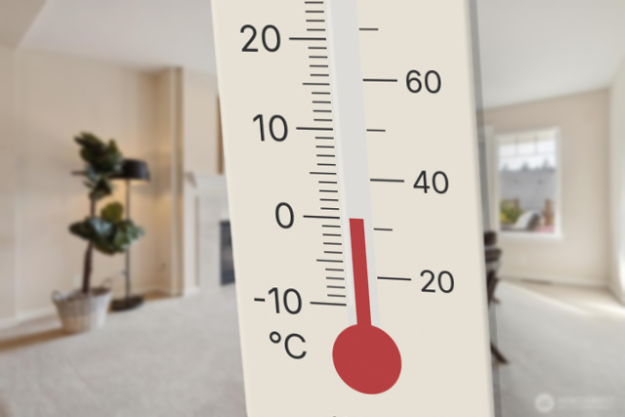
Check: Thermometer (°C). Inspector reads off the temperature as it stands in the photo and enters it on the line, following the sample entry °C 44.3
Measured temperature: °C 0
